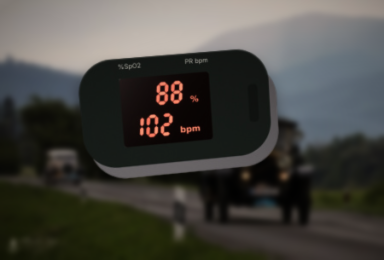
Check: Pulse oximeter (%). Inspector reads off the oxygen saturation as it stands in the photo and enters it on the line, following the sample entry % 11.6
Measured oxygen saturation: % 88
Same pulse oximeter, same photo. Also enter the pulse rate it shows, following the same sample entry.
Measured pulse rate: bpm 102
